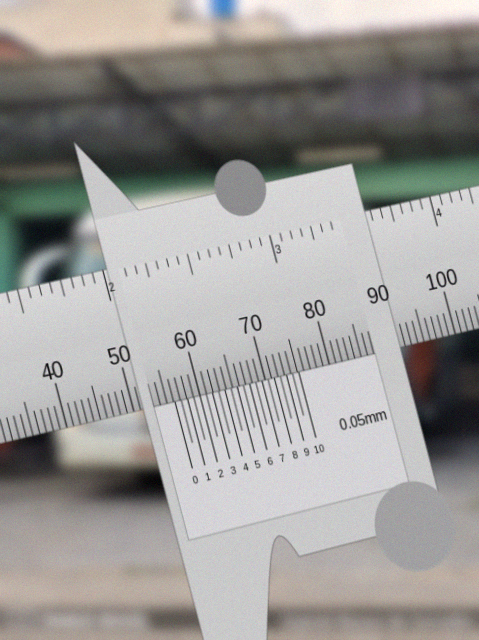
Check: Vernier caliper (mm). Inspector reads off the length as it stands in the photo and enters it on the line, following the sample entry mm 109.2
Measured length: mm 56.2
